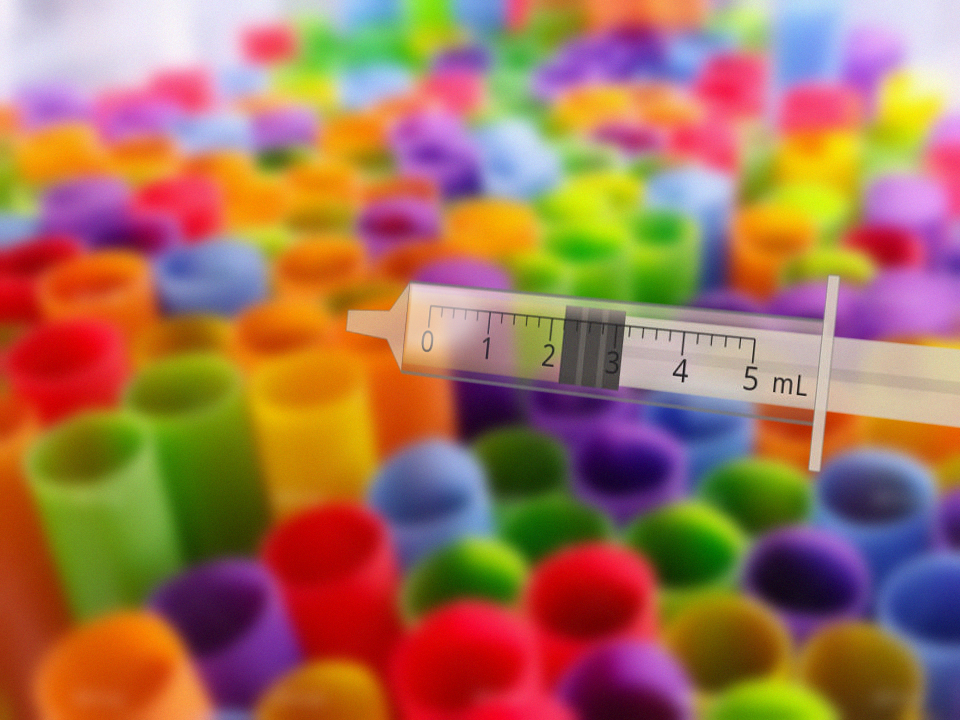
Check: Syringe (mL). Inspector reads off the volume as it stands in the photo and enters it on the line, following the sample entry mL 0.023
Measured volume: mL 2.2
